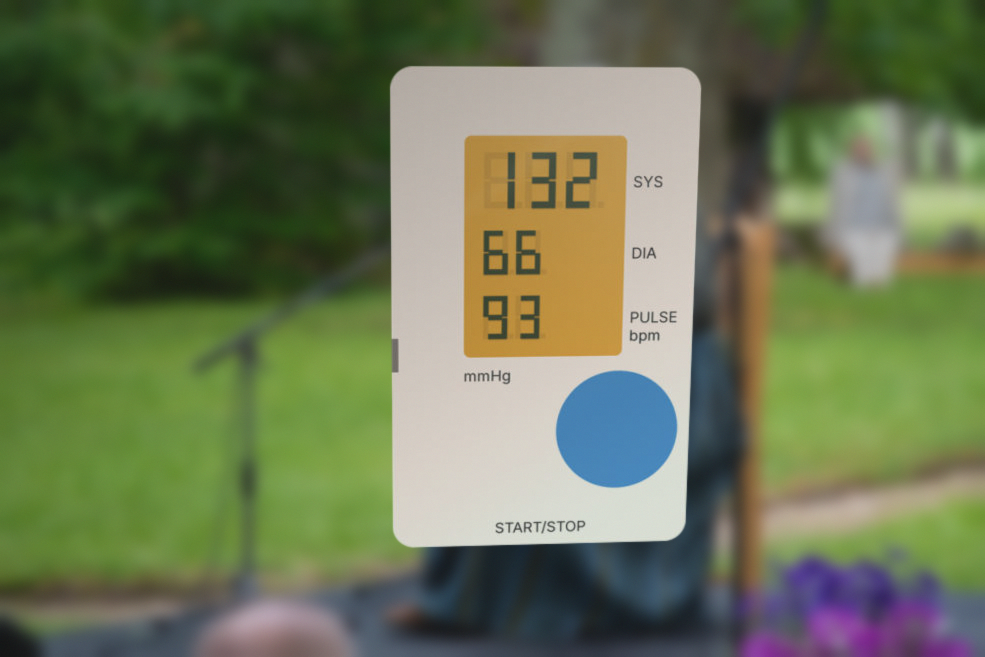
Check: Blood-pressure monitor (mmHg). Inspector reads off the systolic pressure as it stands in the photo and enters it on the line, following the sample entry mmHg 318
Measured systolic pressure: mmHg 132
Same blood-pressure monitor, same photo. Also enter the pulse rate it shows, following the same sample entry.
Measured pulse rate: bpm 93
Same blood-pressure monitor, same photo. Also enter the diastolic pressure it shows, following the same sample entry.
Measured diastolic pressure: mmHg 66
